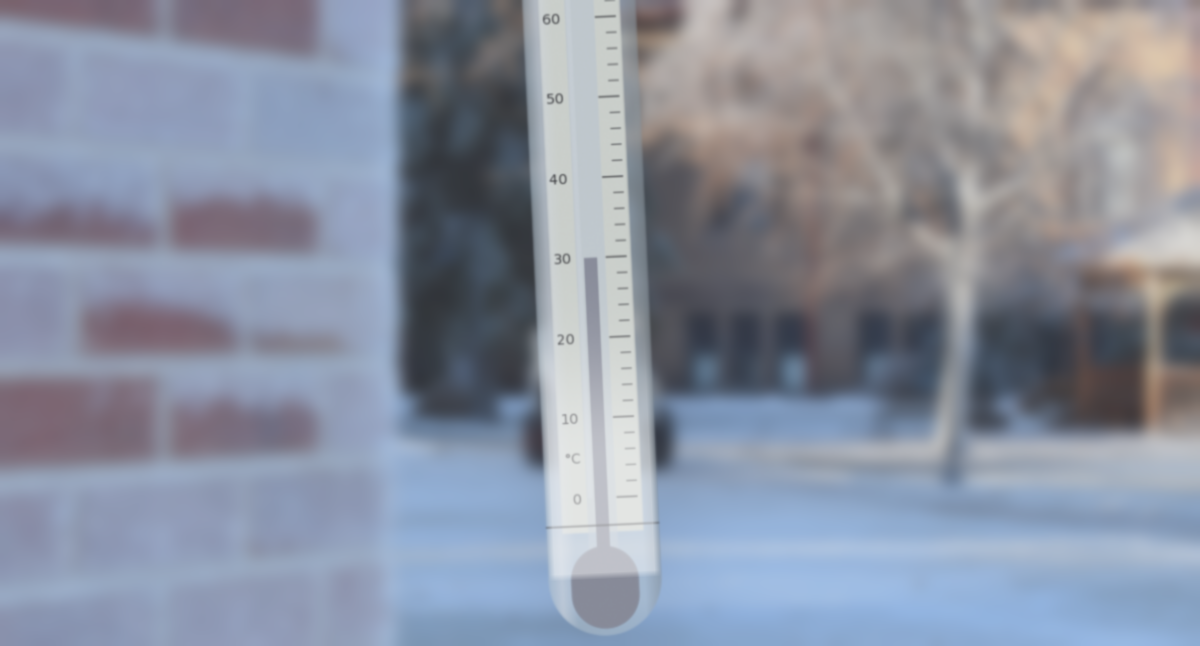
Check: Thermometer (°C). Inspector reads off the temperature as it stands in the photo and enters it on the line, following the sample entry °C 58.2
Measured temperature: °C 30
